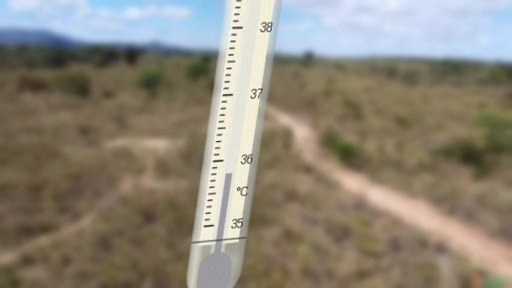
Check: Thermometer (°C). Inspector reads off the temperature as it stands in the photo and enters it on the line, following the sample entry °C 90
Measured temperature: °C 35.8
